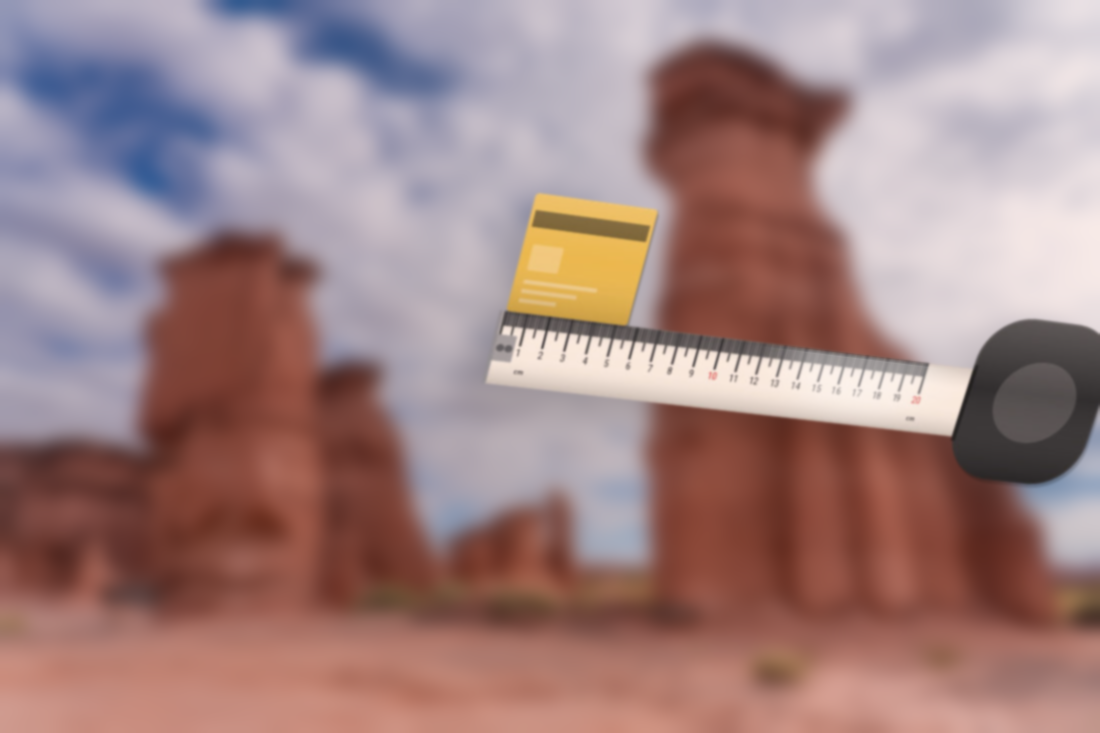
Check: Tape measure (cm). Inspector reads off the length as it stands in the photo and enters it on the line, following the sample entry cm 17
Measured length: cm 5.5
